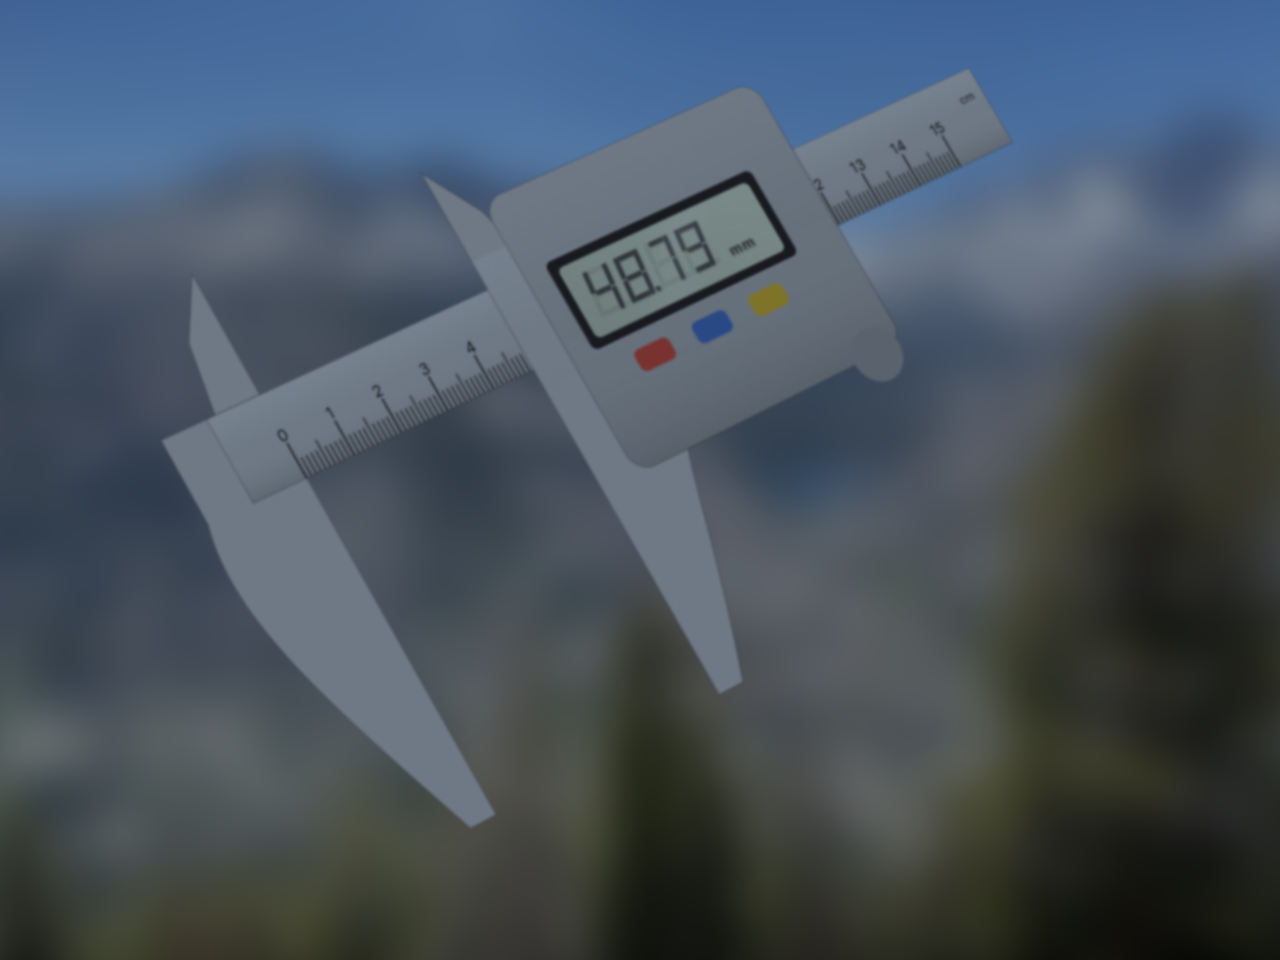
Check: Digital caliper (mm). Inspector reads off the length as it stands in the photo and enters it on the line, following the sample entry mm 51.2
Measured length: mm 48.79
